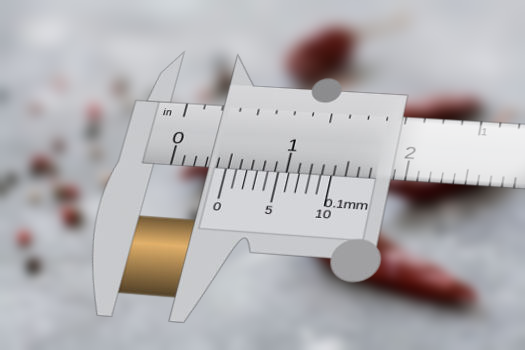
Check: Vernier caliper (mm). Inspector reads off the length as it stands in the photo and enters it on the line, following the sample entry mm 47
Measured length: mm 4.8
